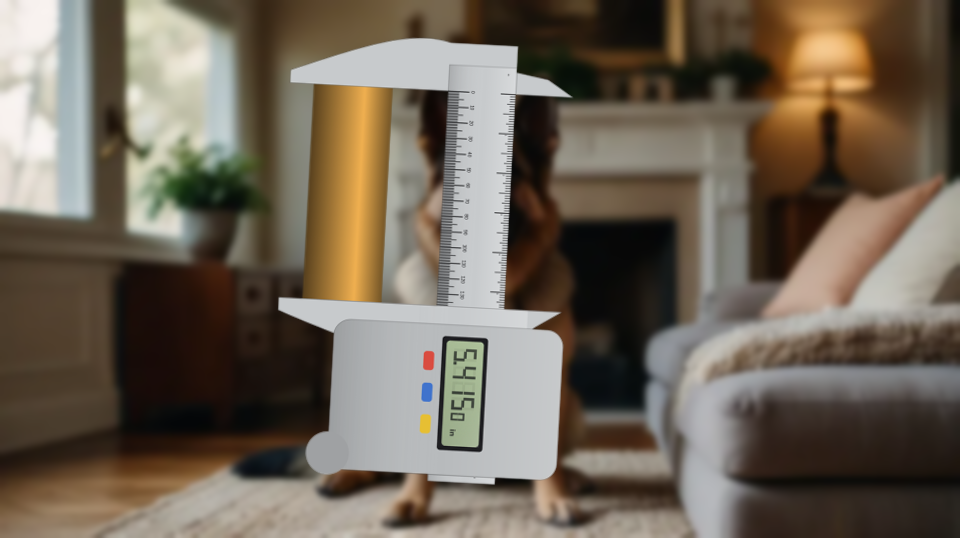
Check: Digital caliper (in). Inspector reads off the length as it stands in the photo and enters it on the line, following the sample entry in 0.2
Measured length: in 5.4150
